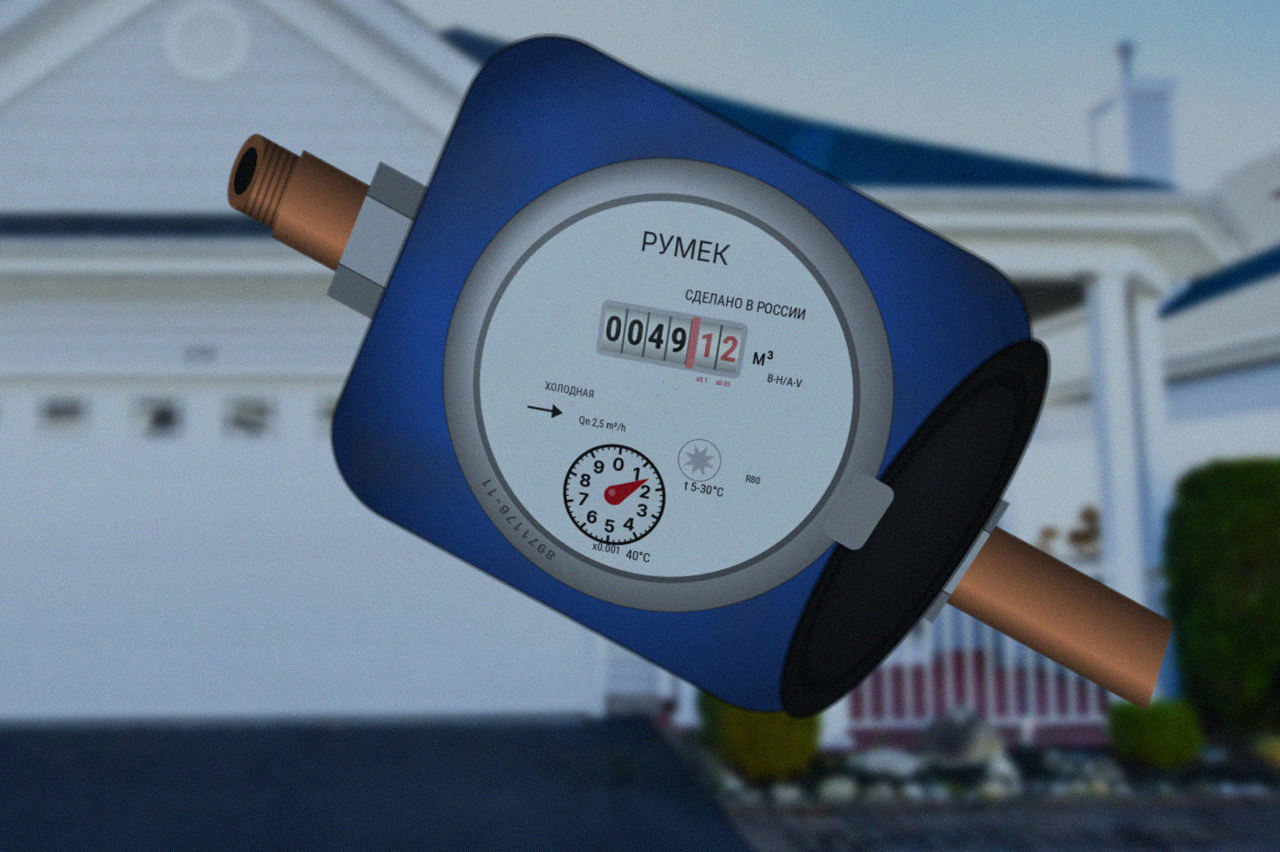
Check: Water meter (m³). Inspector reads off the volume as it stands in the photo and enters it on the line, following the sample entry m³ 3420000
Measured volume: m³ 49.121
